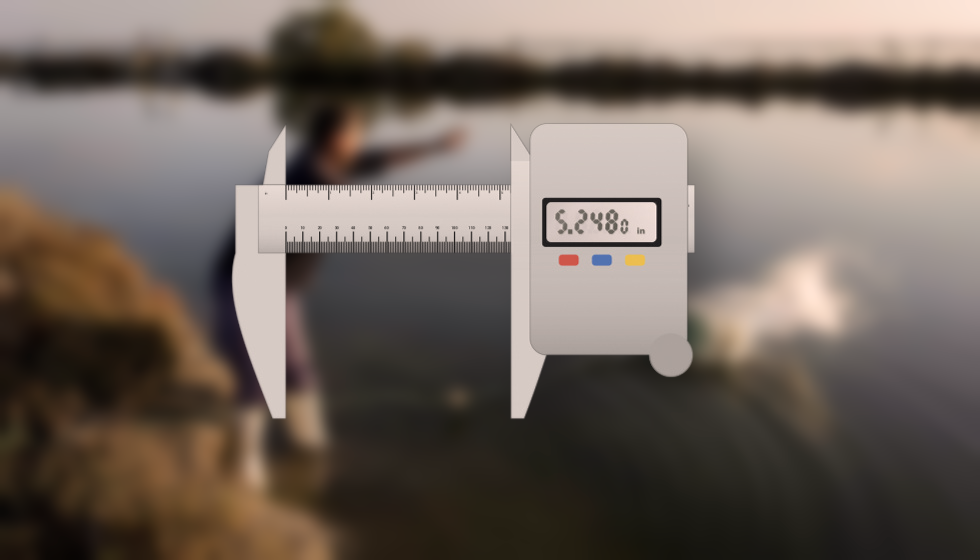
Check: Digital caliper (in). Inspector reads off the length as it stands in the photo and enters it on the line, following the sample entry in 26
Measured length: in 5.2480
